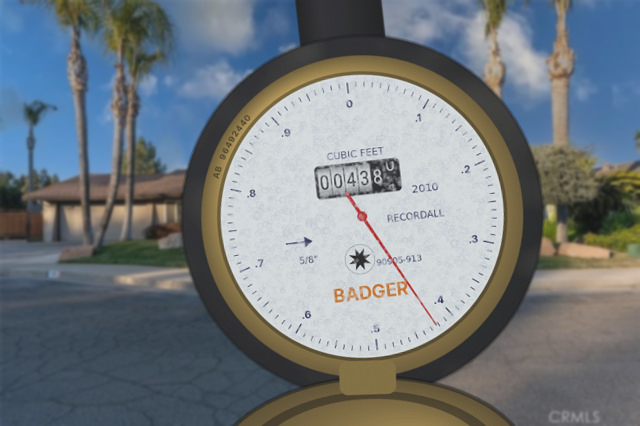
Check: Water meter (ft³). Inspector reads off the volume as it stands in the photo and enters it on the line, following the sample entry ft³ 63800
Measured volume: ft³ 4380.42
